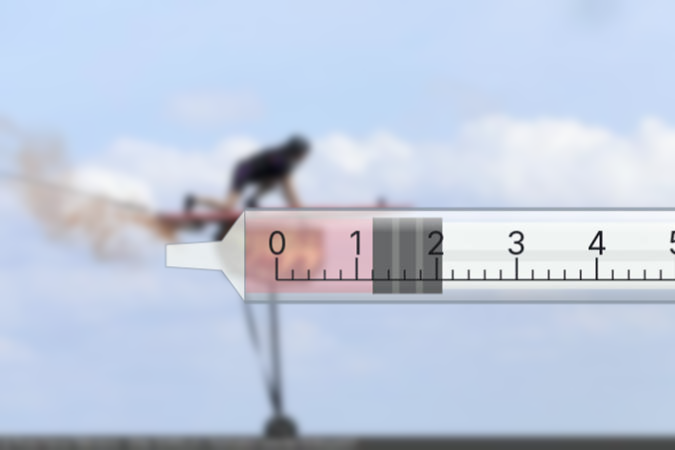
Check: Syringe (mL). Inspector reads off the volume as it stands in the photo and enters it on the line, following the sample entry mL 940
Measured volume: mL 1.2
